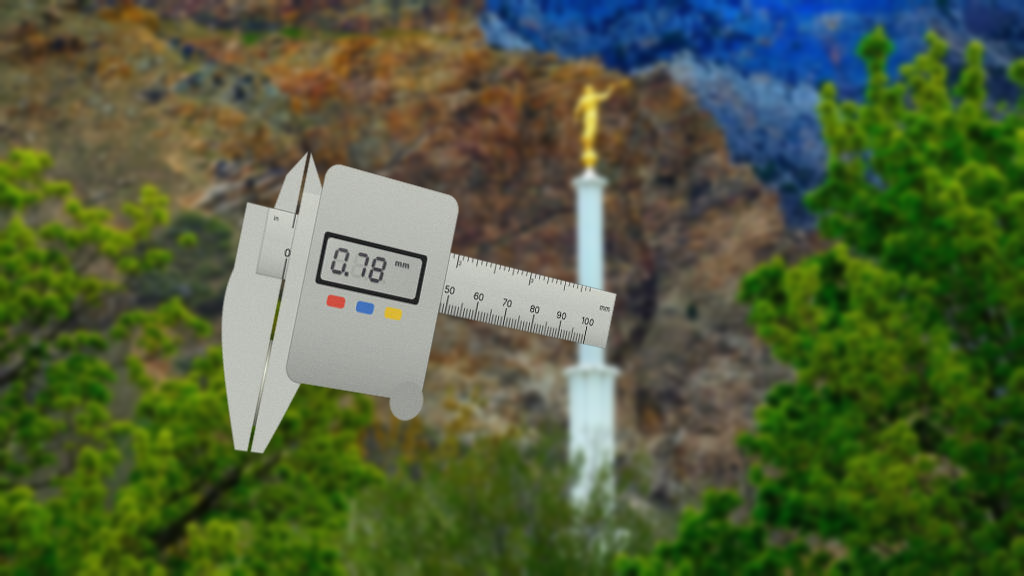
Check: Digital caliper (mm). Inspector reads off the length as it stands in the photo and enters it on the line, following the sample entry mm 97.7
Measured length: mm 0.78
